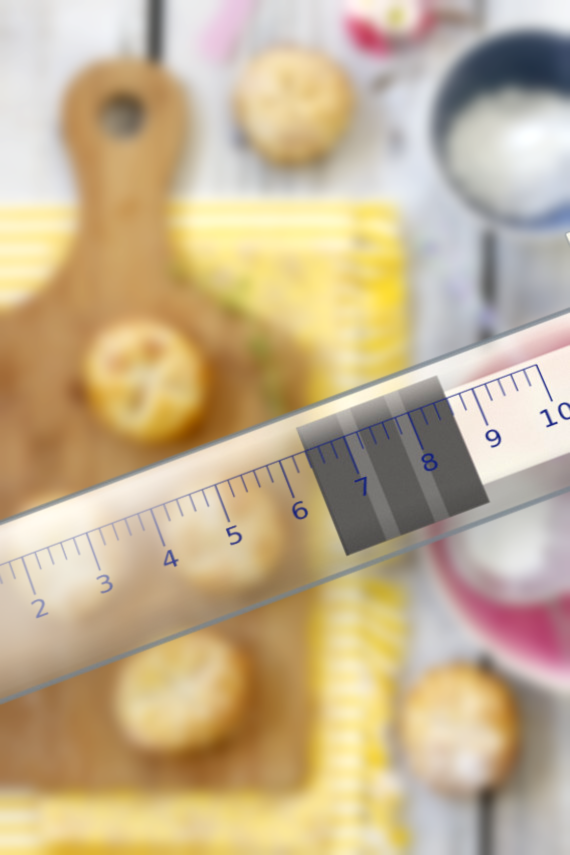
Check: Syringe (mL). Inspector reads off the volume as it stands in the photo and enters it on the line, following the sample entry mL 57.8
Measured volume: mL 6.4
